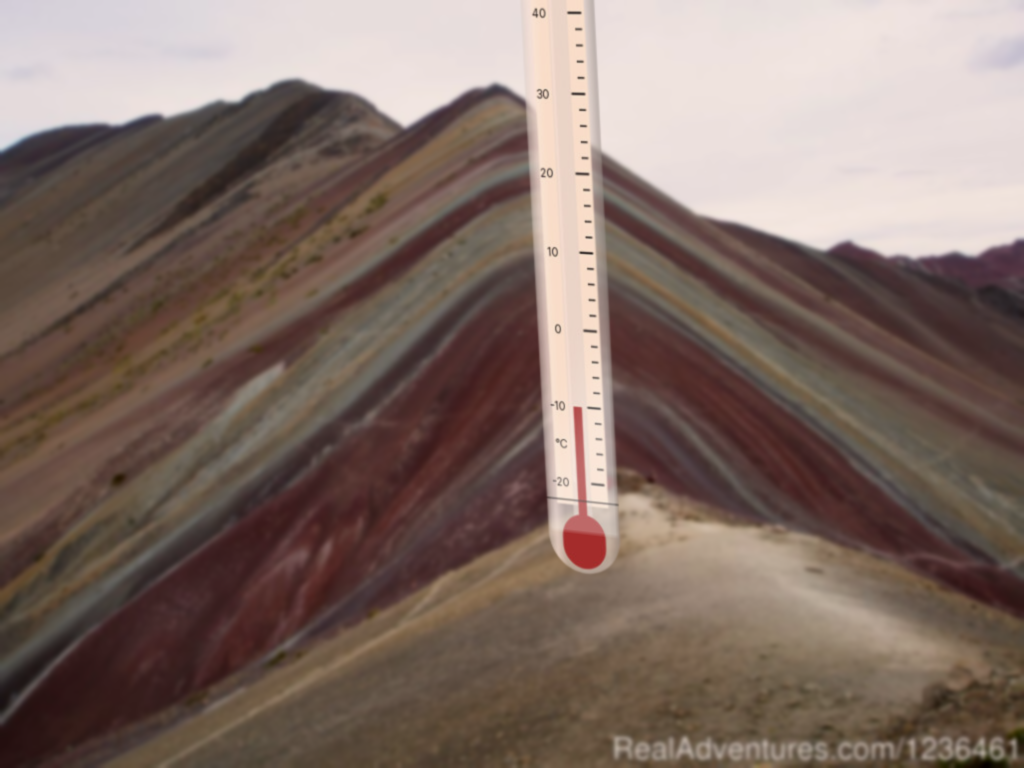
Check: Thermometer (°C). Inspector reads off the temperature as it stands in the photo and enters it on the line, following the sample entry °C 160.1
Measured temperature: °C -10
